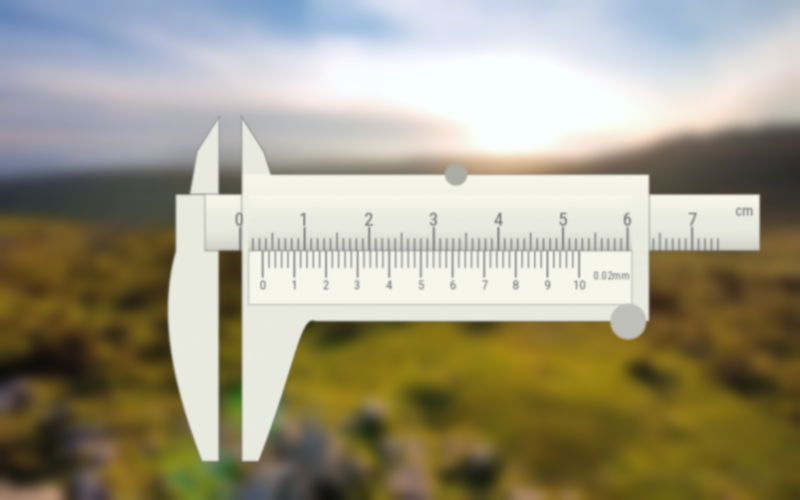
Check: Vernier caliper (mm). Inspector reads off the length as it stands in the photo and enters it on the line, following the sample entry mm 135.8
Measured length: mm 3.5
